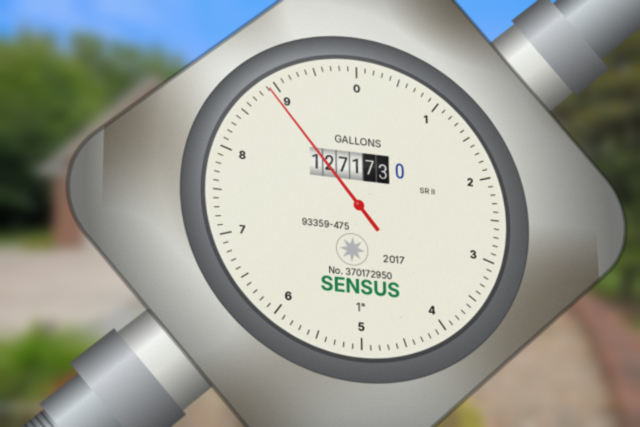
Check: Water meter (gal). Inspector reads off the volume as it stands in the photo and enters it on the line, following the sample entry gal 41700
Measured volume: gal 1271728.9
